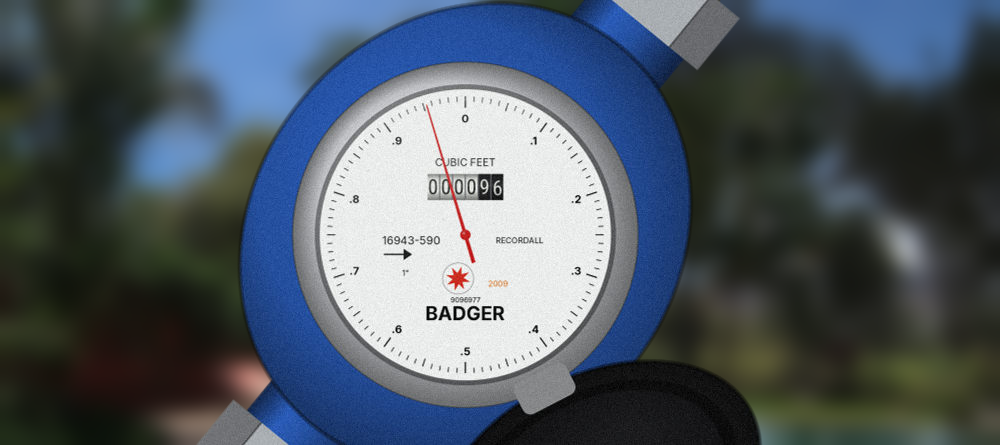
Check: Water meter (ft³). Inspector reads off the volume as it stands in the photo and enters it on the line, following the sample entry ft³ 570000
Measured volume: ft³ 95.95
